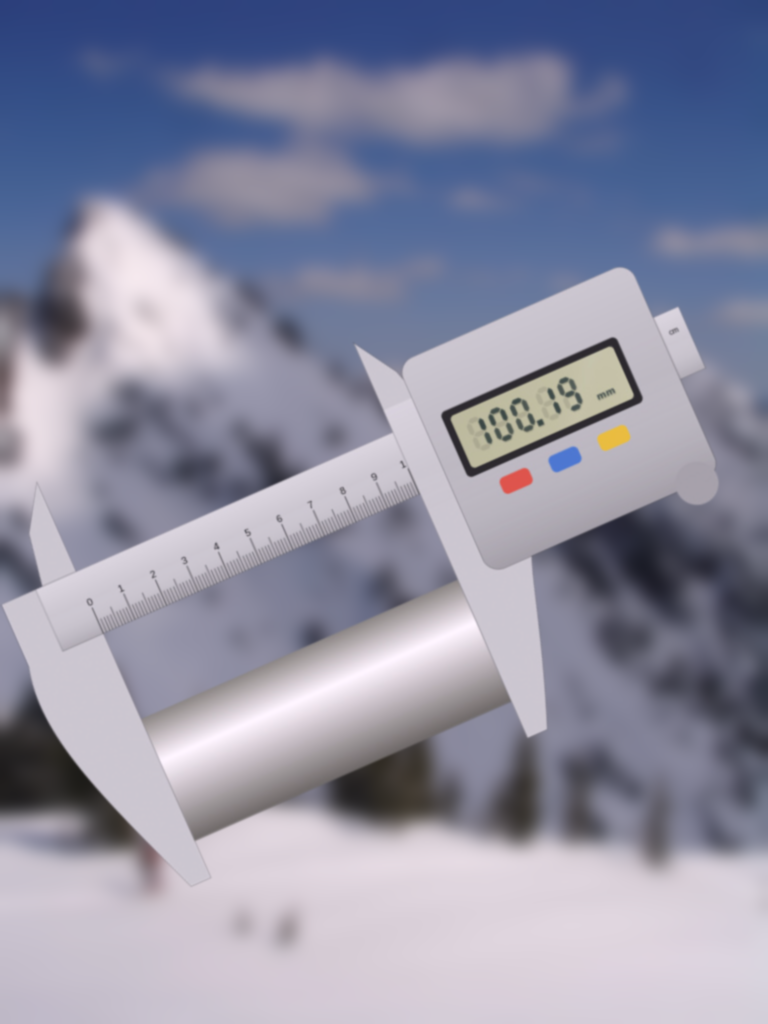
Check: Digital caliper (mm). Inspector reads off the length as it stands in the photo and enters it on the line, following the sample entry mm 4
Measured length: mm 100.19
